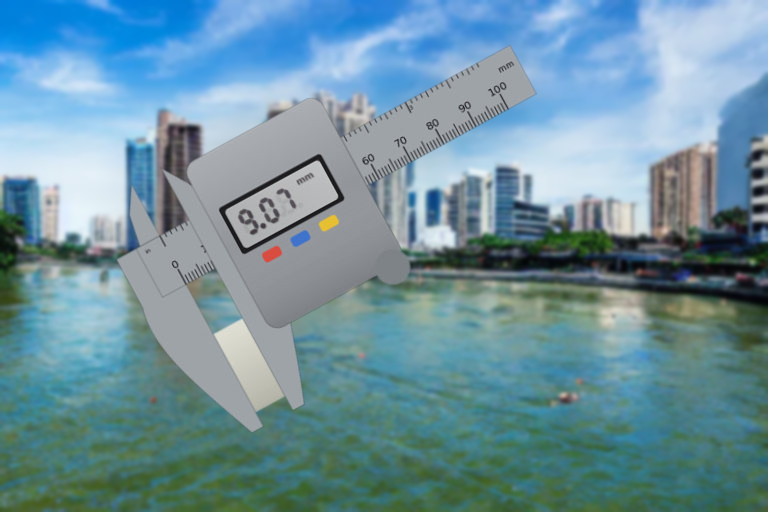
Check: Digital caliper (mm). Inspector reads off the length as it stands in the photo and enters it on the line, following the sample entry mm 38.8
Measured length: mm 9.07
